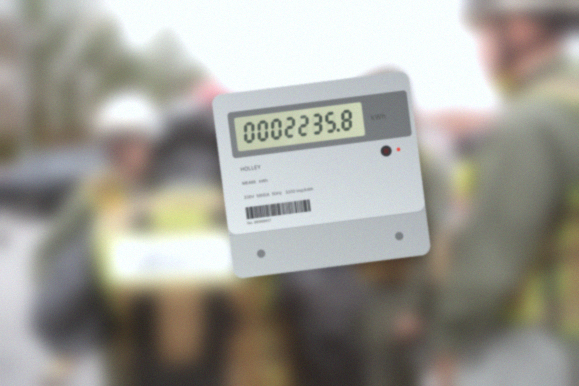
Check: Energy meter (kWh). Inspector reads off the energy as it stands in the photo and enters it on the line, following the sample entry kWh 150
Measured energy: kWh 2235.8
